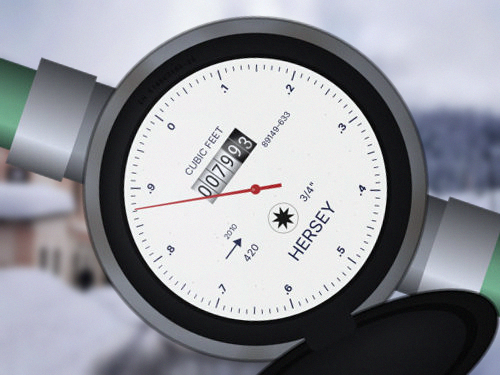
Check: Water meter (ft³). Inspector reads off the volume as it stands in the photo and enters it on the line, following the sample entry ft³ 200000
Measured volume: ft³ 7992.87
